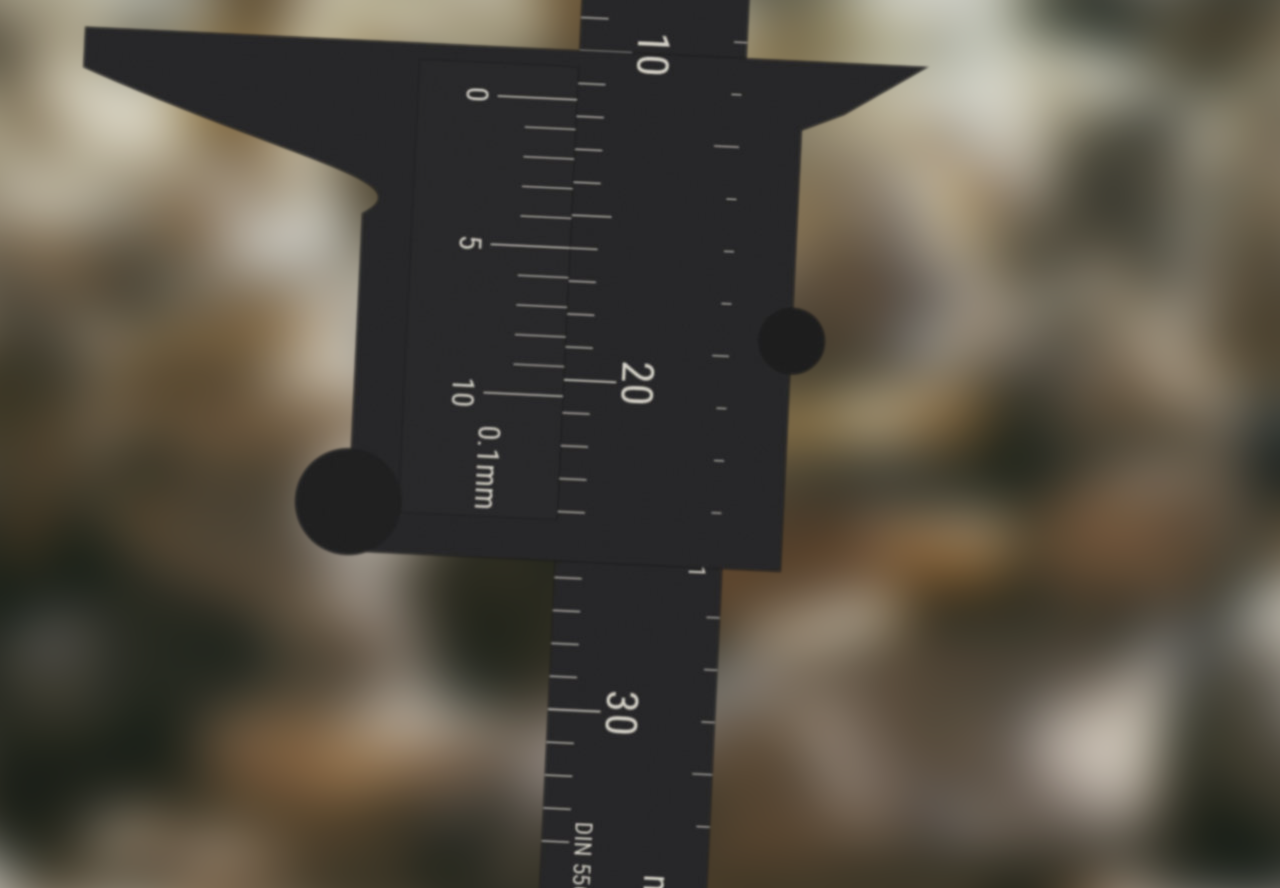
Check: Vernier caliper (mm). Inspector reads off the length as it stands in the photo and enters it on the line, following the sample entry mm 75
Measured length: mm 11.5
